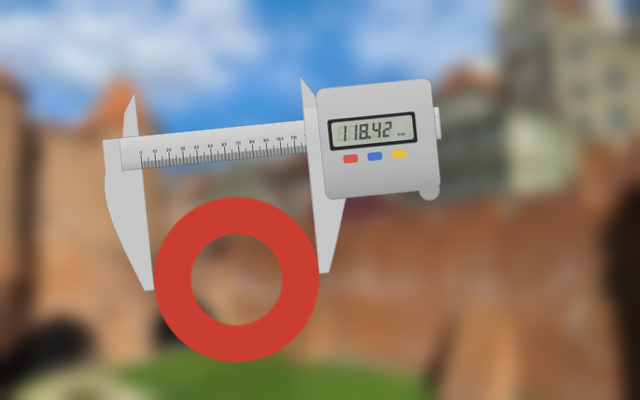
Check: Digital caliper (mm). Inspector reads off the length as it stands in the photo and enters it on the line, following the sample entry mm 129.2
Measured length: mm 118.42
